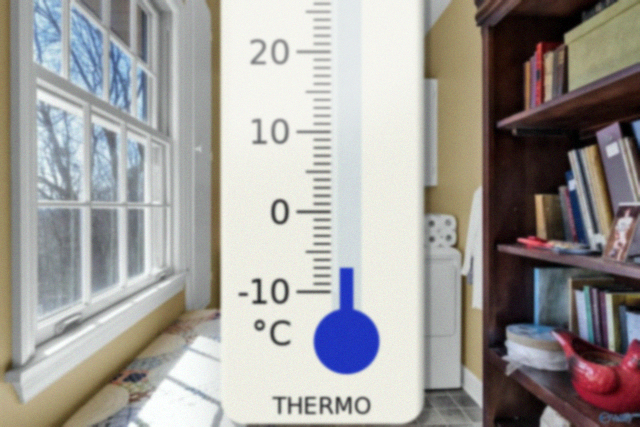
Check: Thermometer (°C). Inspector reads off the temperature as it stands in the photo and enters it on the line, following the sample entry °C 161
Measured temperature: °C -7
